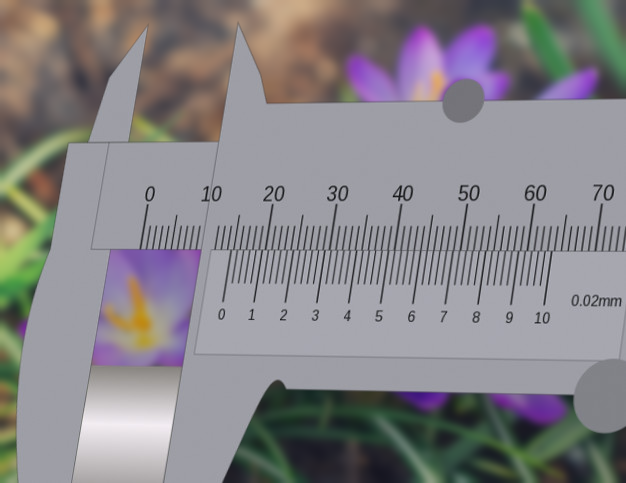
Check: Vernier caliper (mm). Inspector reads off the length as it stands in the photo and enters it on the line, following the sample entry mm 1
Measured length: mm 14.6
